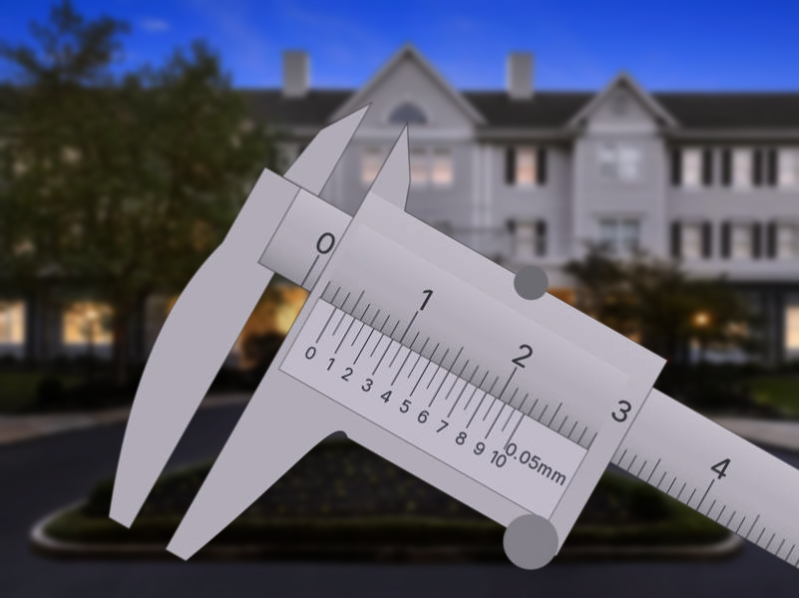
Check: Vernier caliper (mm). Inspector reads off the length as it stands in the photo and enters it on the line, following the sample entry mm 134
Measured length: mm 3.6
